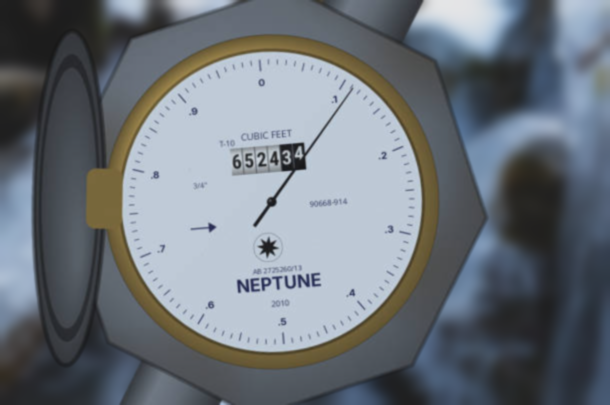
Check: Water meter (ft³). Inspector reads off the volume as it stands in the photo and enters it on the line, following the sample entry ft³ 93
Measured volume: ft³ 652434.11
